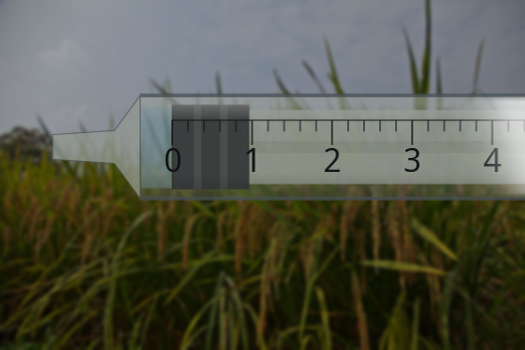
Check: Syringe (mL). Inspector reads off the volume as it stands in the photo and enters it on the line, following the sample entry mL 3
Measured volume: mL 0
